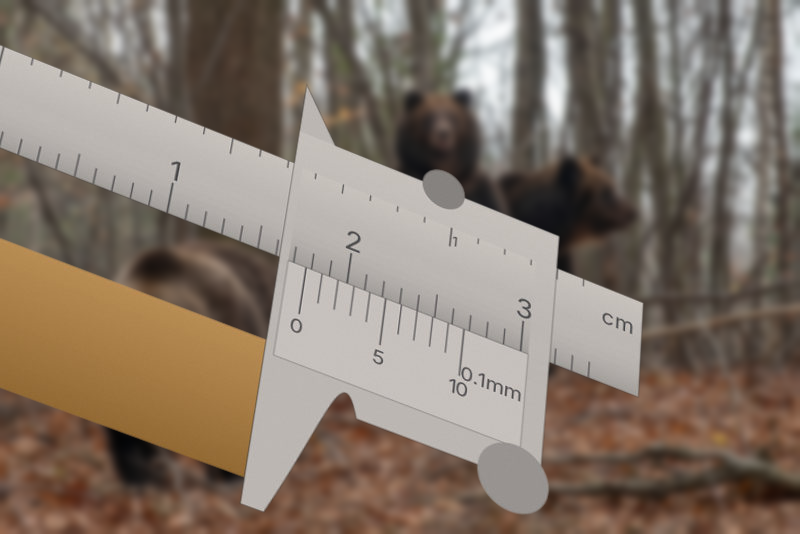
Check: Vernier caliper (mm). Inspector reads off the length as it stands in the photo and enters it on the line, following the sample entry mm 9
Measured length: mm 17.7
